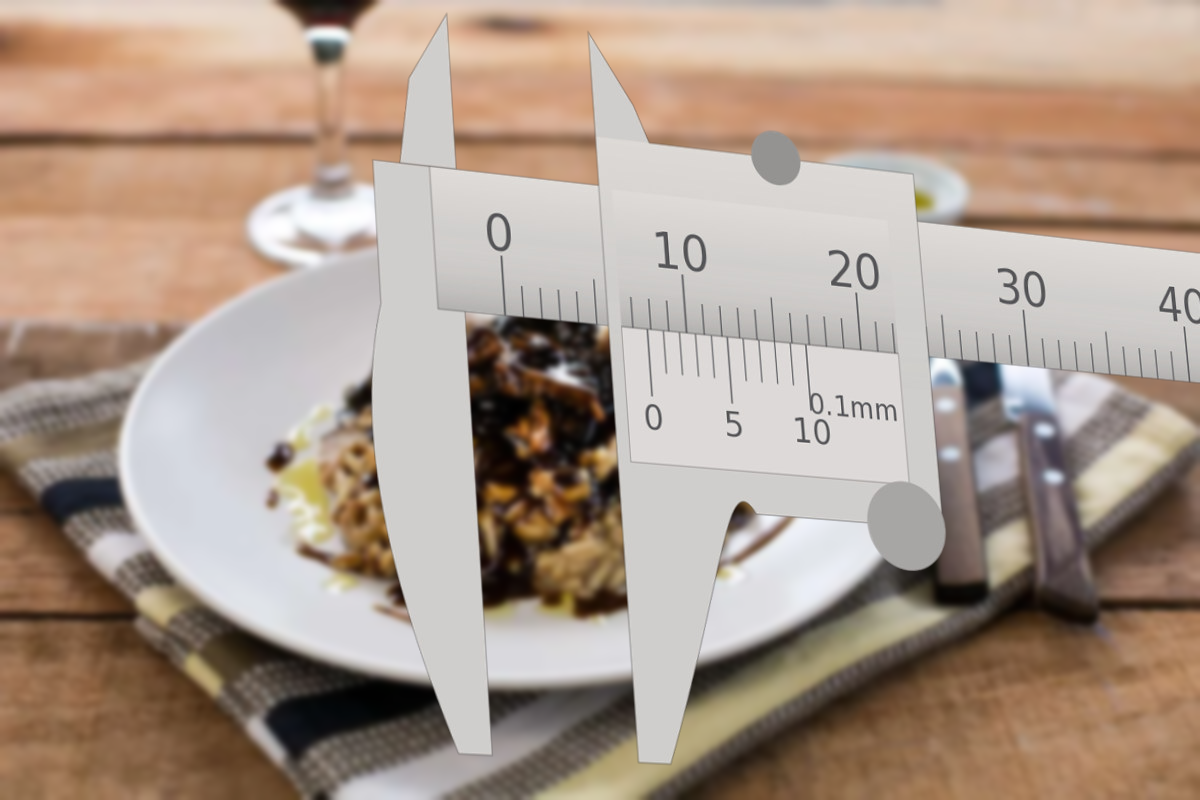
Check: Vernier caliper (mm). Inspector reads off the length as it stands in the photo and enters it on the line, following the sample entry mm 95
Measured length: mm 7.8
